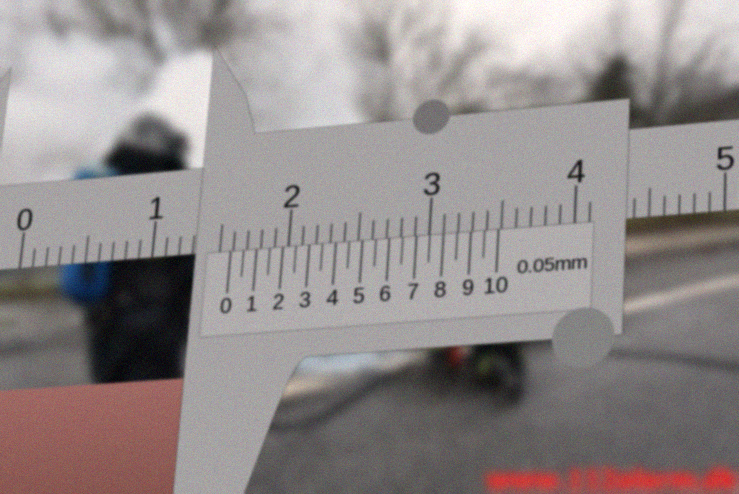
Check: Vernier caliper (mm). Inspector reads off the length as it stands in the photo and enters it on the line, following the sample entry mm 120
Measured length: mm 15.8
